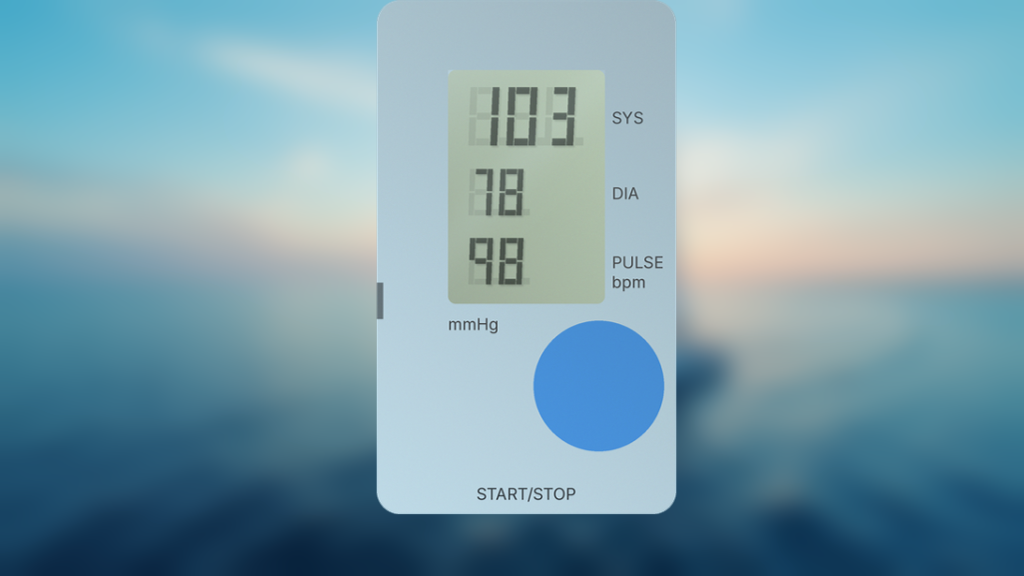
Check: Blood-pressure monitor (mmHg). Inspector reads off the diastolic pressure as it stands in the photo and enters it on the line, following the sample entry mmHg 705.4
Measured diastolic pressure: mmHg 78
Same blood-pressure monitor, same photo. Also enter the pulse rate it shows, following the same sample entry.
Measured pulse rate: bpm 98
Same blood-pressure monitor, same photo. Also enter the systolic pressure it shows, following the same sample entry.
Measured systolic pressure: mmHg 103
